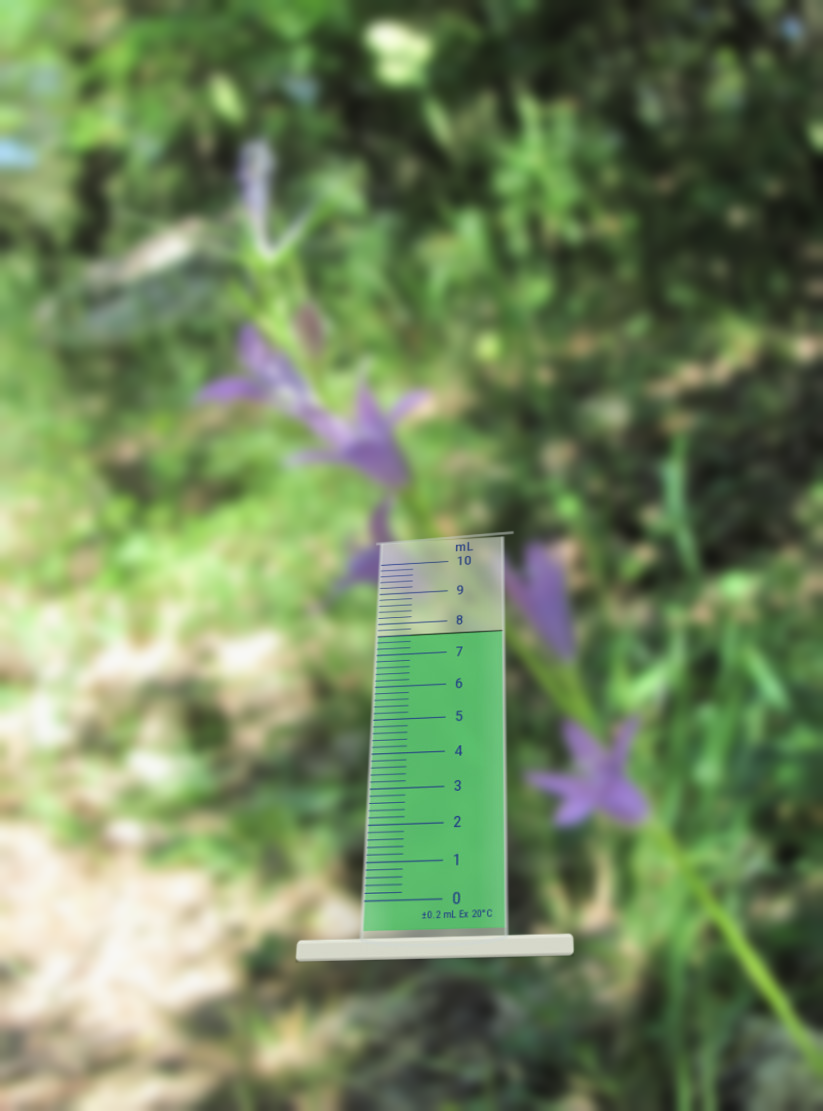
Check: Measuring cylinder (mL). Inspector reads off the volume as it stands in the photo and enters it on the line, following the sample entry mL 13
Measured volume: mL 7.6
